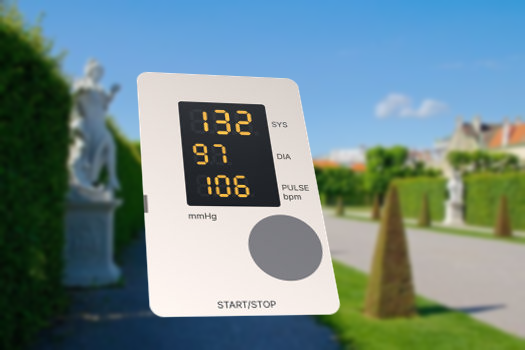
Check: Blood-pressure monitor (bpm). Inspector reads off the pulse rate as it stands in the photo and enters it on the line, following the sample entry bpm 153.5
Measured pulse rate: bpm 106
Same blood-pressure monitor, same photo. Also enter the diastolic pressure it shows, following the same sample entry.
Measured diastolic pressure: mmHg 97
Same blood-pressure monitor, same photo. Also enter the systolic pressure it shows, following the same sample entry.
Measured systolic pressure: mmHg 132
